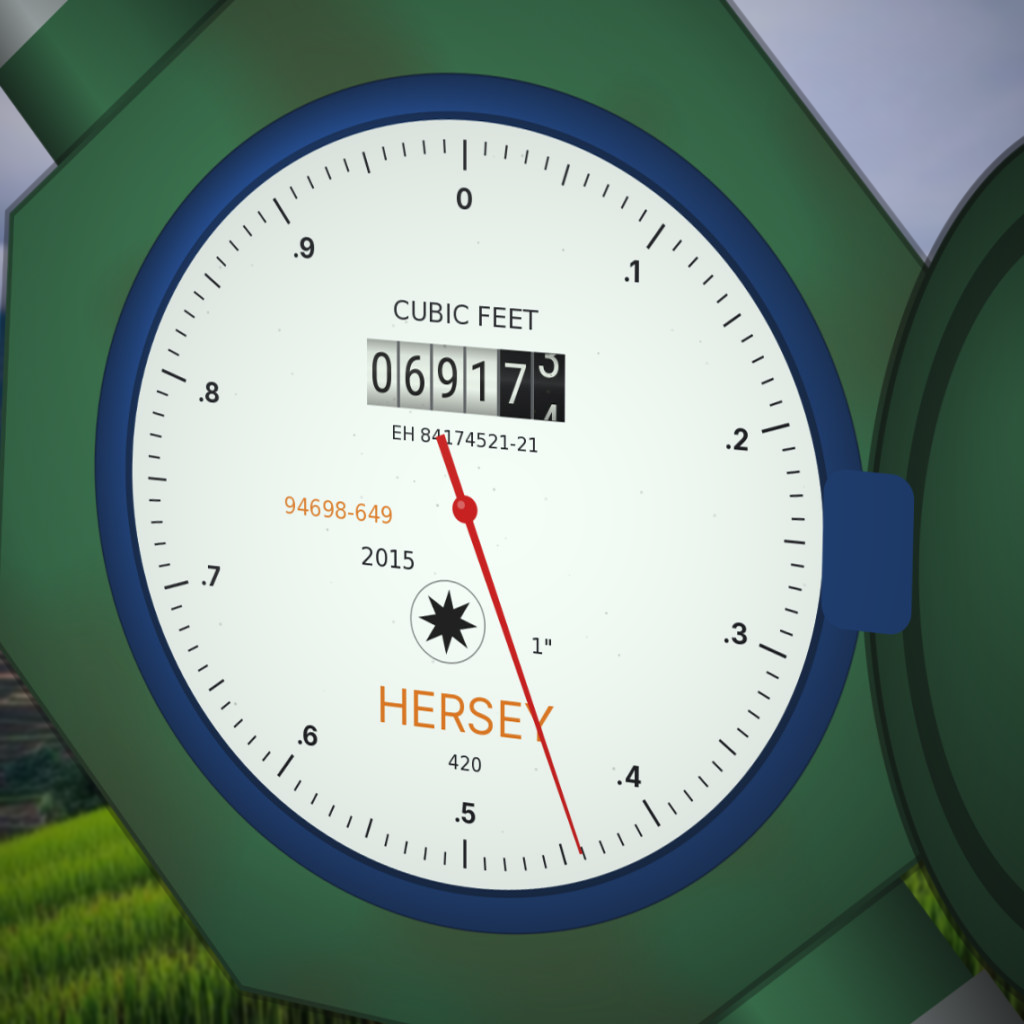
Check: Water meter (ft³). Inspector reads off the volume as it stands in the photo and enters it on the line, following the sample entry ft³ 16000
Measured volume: ft³ 69173.44
